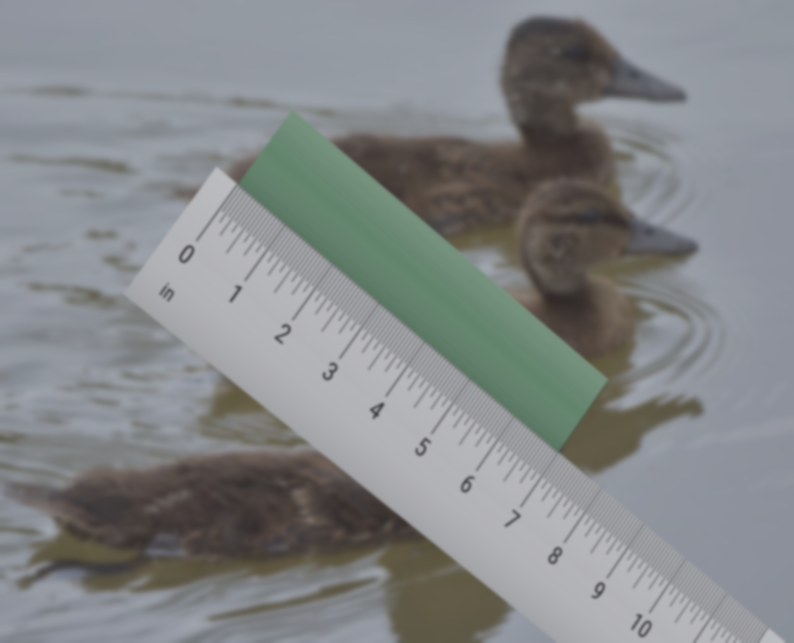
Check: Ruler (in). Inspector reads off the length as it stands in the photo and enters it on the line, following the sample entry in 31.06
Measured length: in 7
